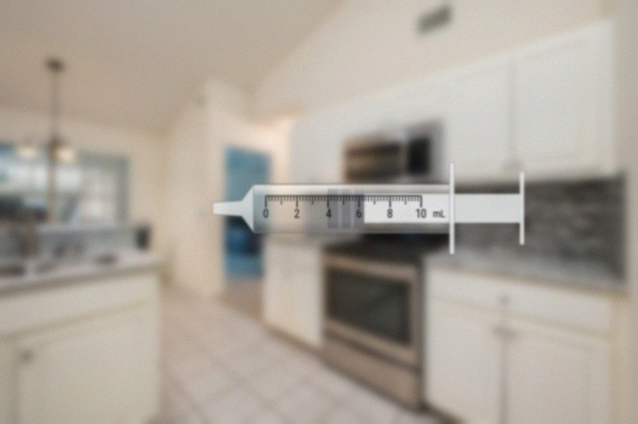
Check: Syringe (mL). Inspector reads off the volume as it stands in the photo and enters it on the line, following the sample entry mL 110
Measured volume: mL 4
